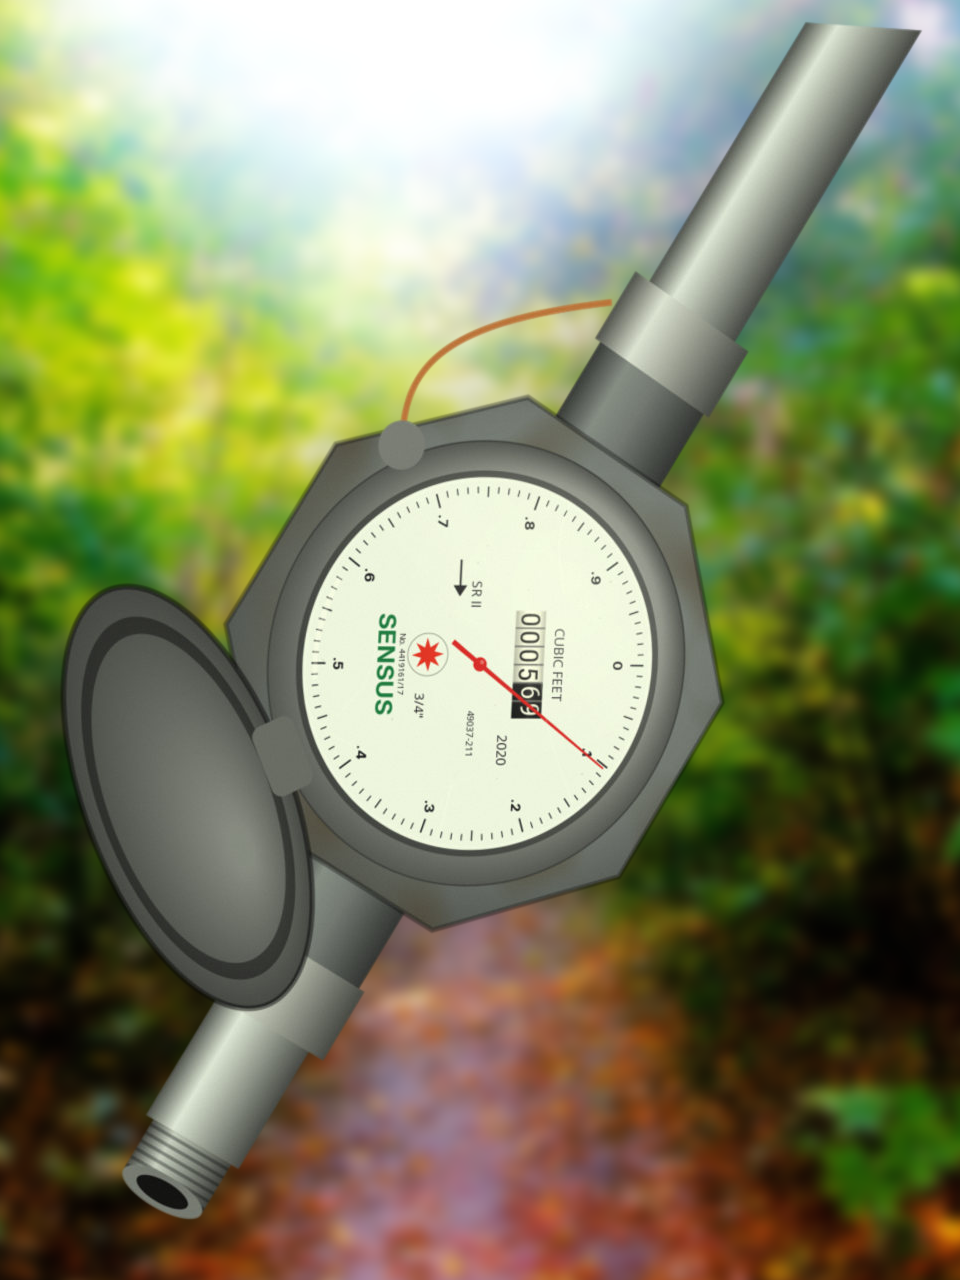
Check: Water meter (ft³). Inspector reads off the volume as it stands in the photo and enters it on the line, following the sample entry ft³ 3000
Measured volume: ft³ 569.10
